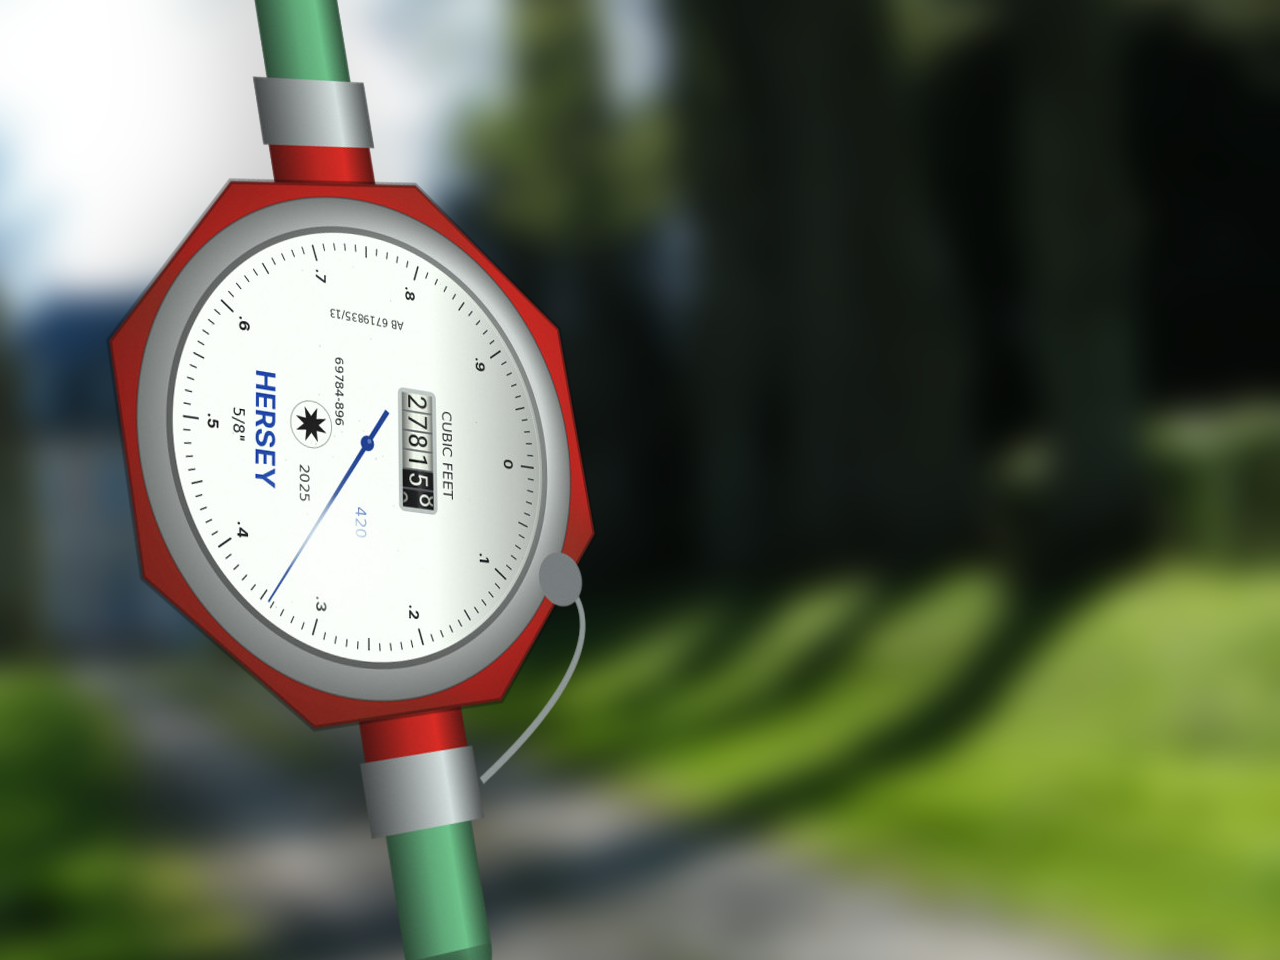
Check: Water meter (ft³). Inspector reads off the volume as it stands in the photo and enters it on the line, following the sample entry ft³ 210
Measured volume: ft³ 278158.34
